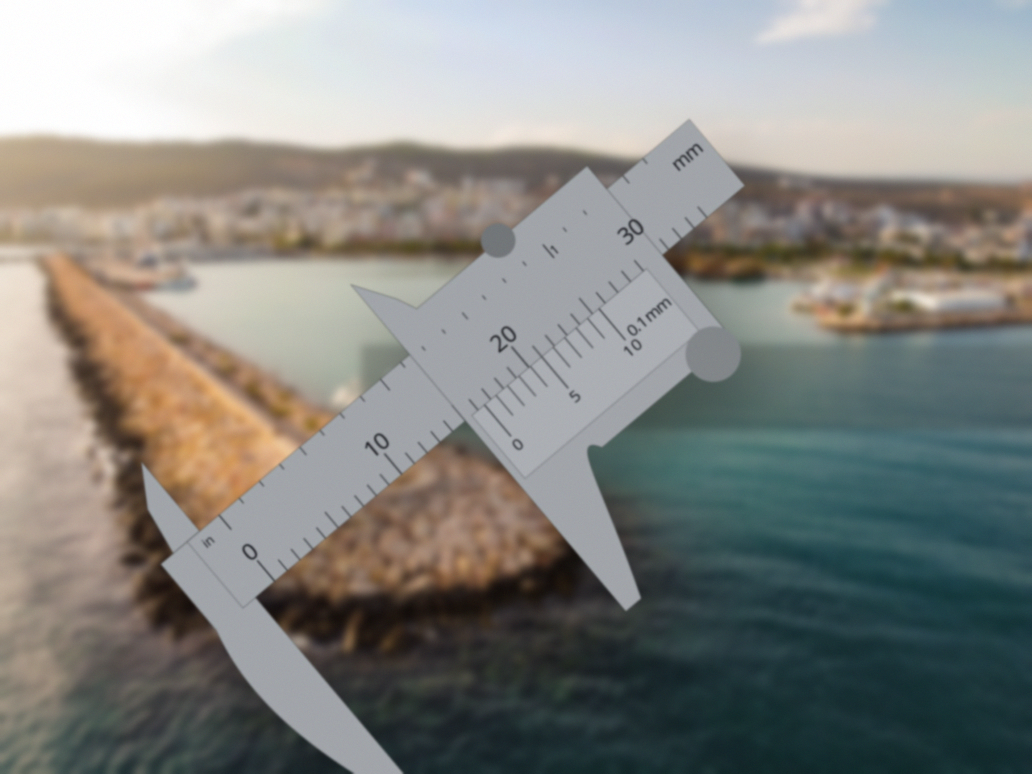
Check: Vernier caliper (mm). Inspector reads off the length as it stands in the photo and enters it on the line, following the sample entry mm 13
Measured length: mm 16.5
